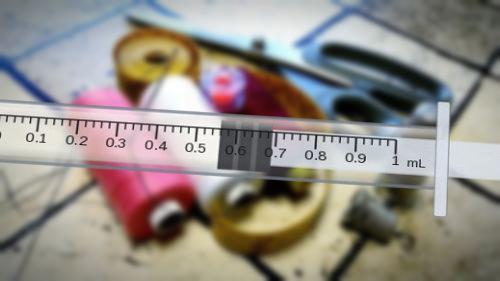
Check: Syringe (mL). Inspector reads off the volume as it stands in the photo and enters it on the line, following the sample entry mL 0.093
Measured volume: mL 0.56
